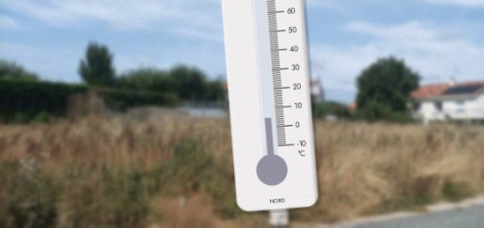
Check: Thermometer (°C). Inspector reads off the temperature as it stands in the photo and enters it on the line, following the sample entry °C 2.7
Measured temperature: °C 5
